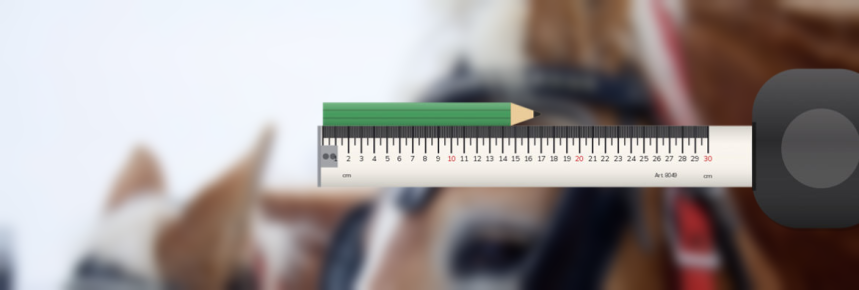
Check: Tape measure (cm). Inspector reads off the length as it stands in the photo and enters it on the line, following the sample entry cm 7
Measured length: cm 17
